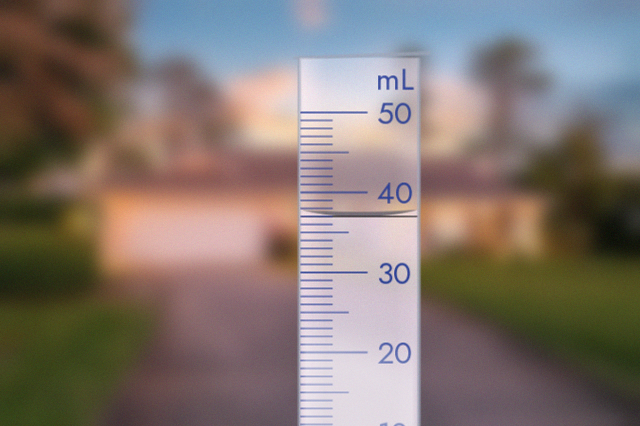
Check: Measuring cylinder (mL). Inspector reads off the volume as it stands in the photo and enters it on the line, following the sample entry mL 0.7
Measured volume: mL 37
